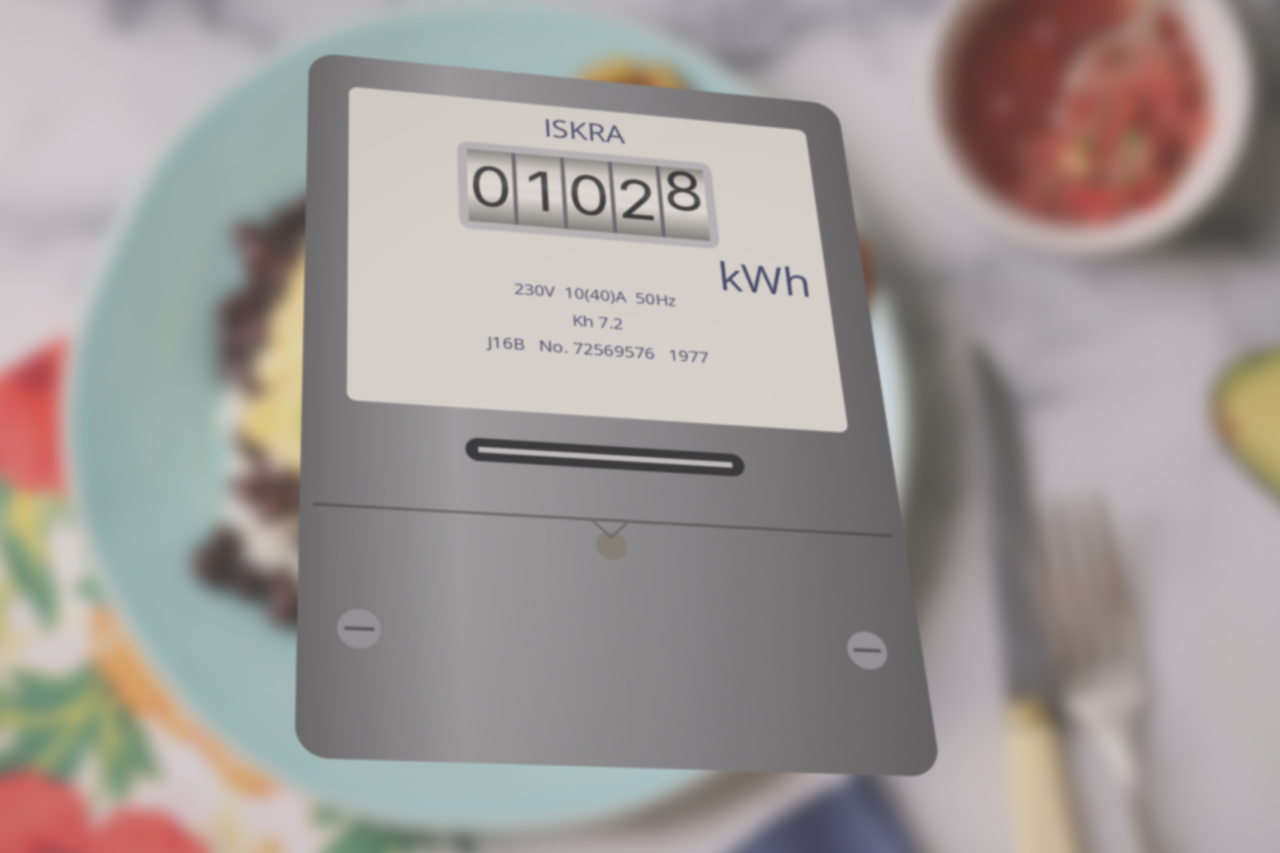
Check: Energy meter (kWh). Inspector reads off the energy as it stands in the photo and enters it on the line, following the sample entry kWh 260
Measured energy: kWh 1028
